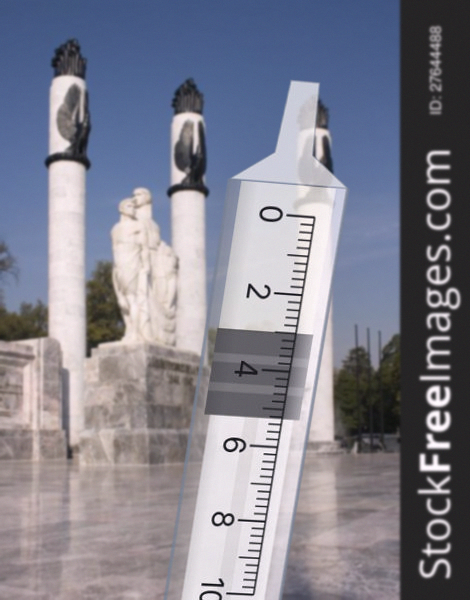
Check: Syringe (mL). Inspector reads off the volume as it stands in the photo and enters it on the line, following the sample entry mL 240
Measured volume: mL 3
